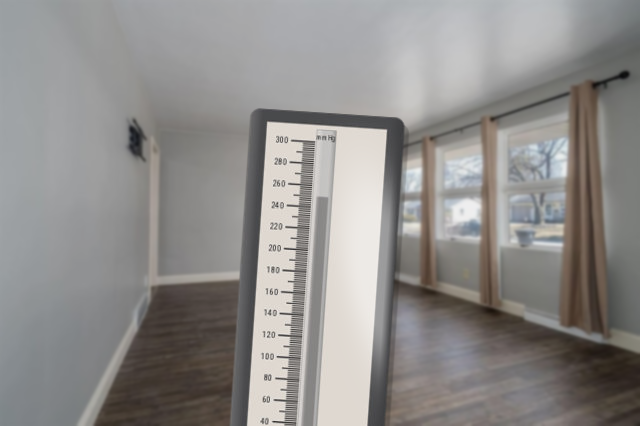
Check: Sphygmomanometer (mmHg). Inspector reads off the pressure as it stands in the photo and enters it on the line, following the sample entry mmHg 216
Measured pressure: mmHg 250
